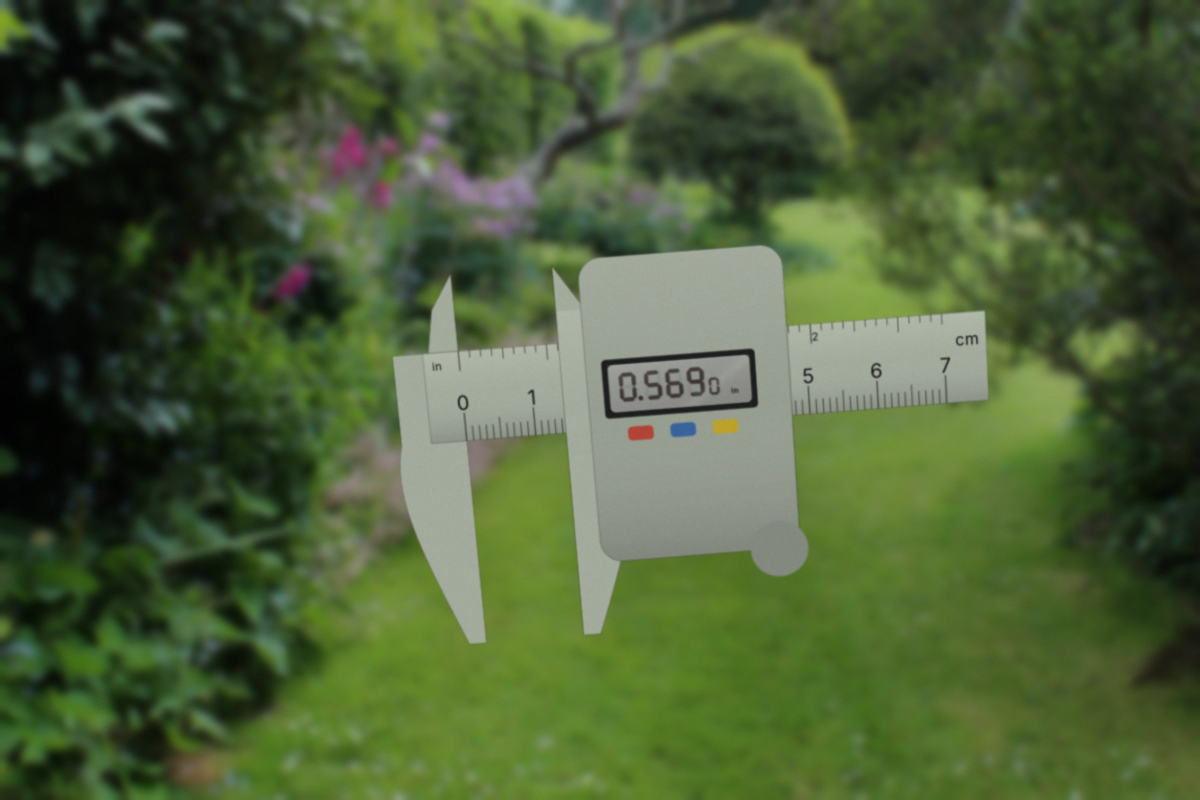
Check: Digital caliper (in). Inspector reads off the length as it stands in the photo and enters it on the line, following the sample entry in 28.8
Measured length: in 0.5690
